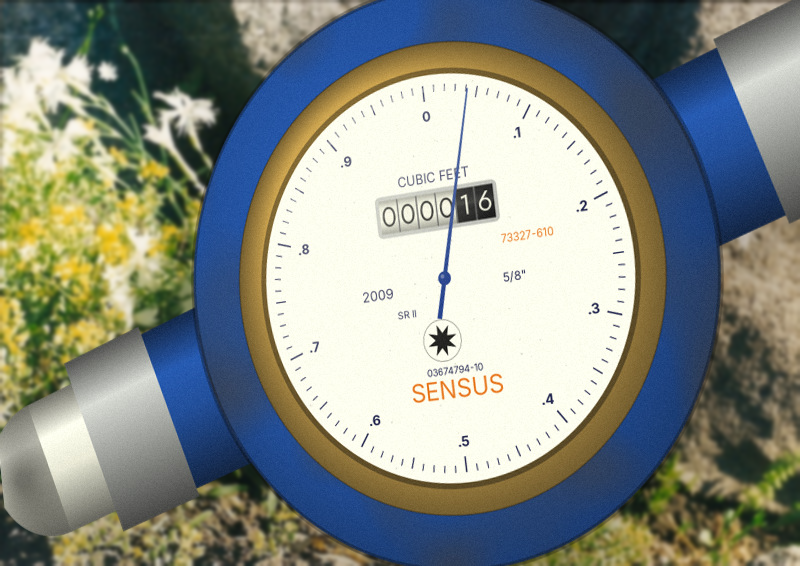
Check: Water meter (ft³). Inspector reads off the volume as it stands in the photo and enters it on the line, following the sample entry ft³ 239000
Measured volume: ft³ 16.04
